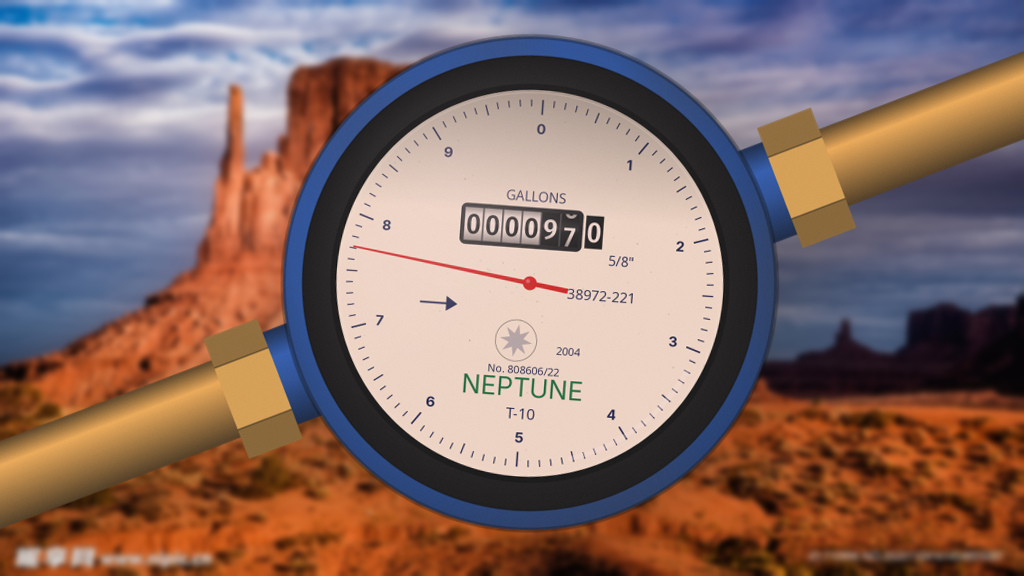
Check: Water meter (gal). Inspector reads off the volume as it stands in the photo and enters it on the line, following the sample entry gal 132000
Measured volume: gal 967.7
